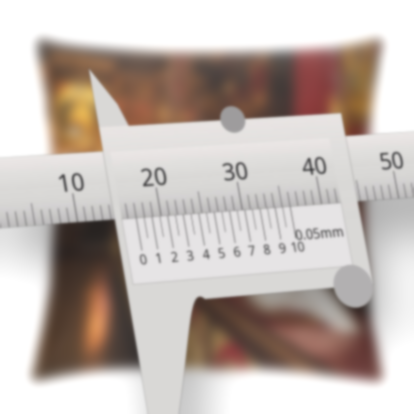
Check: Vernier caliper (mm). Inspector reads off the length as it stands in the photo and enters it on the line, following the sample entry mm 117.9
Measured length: mm 17.0
